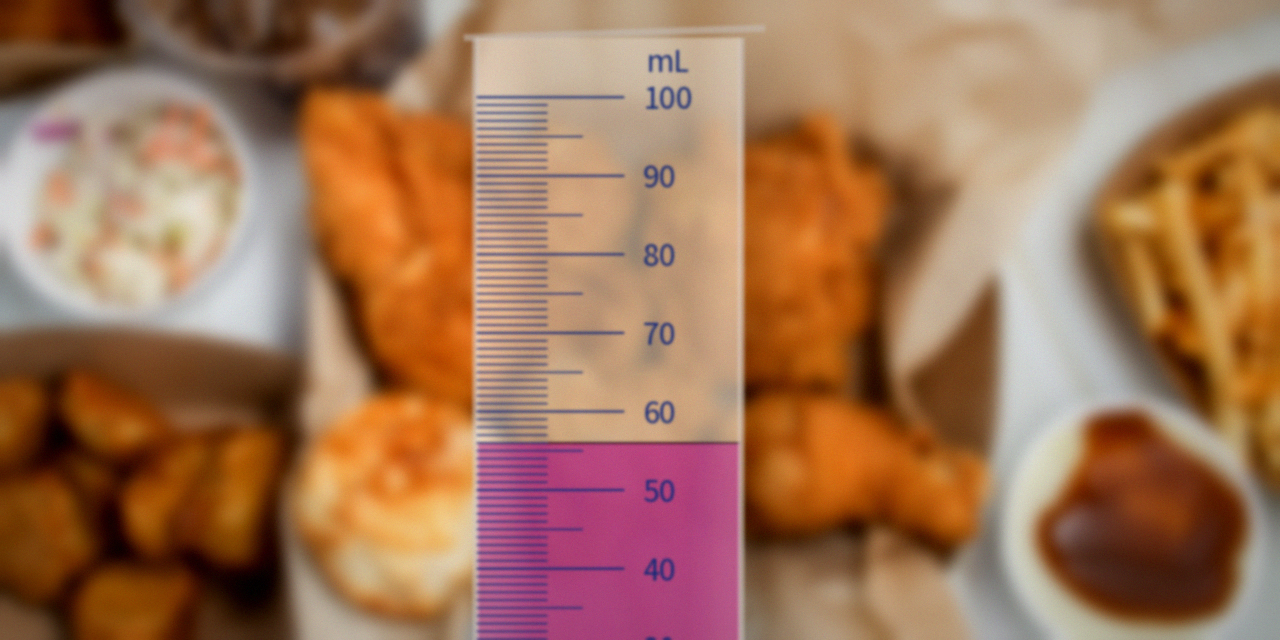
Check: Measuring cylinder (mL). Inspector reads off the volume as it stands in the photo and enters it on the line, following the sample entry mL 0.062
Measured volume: mL 56
